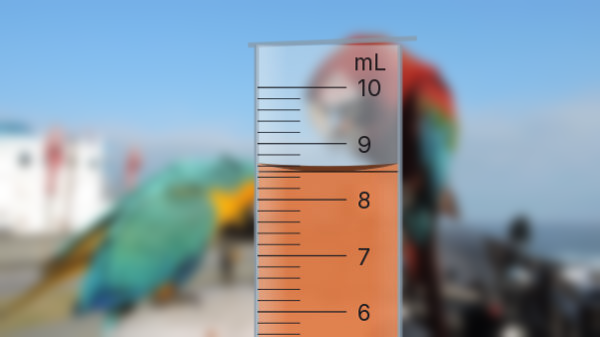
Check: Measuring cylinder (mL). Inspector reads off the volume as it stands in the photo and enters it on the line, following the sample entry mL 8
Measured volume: mL 8.5
